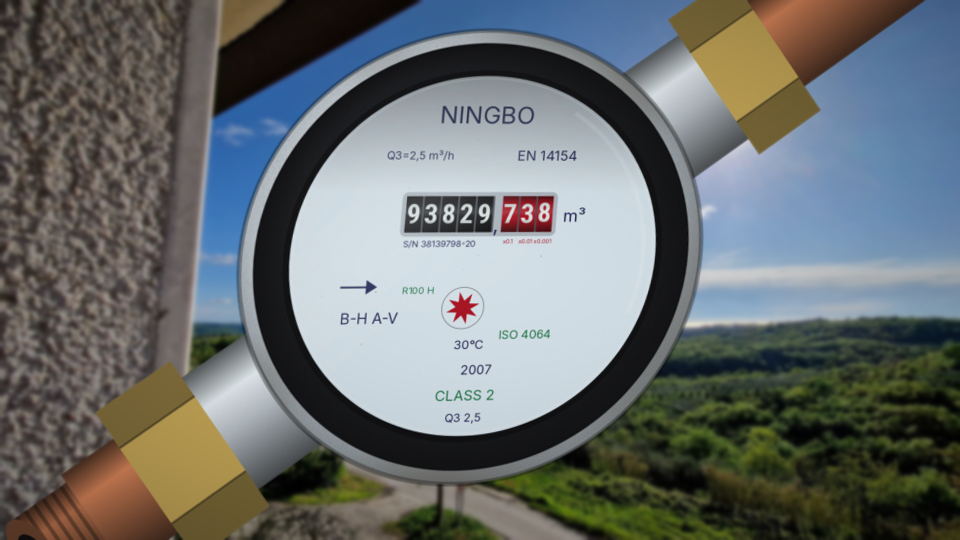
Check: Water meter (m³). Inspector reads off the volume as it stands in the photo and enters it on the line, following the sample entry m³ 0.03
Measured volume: m³ 93829.738
